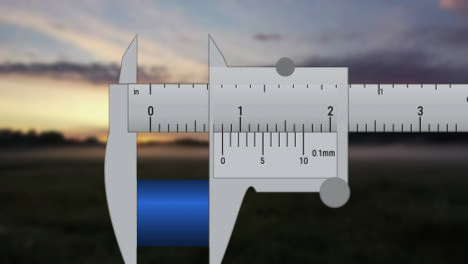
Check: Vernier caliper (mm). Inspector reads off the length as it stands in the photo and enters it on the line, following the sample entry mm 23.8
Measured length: mm 8.0
